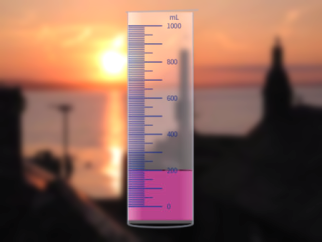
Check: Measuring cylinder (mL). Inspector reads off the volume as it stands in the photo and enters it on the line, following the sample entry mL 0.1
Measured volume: mL 200
